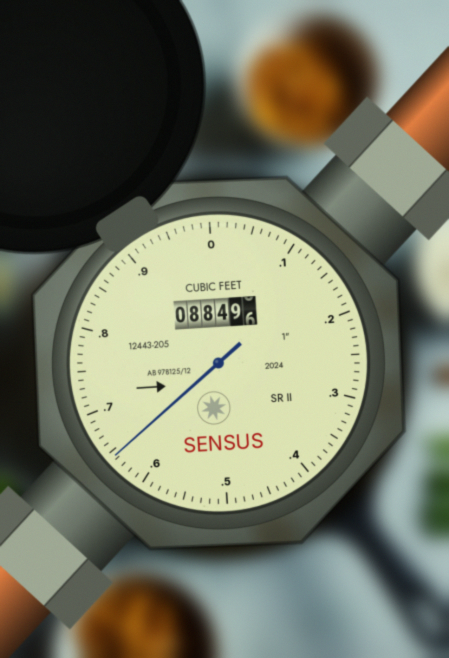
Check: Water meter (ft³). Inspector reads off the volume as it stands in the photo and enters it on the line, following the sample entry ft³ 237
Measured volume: ft³ 88495.64
